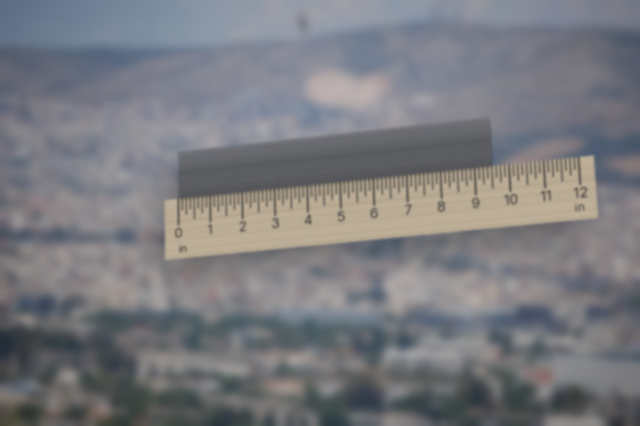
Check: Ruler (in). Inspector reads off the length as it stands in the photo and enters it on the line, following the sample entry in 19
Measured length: in 9.5
